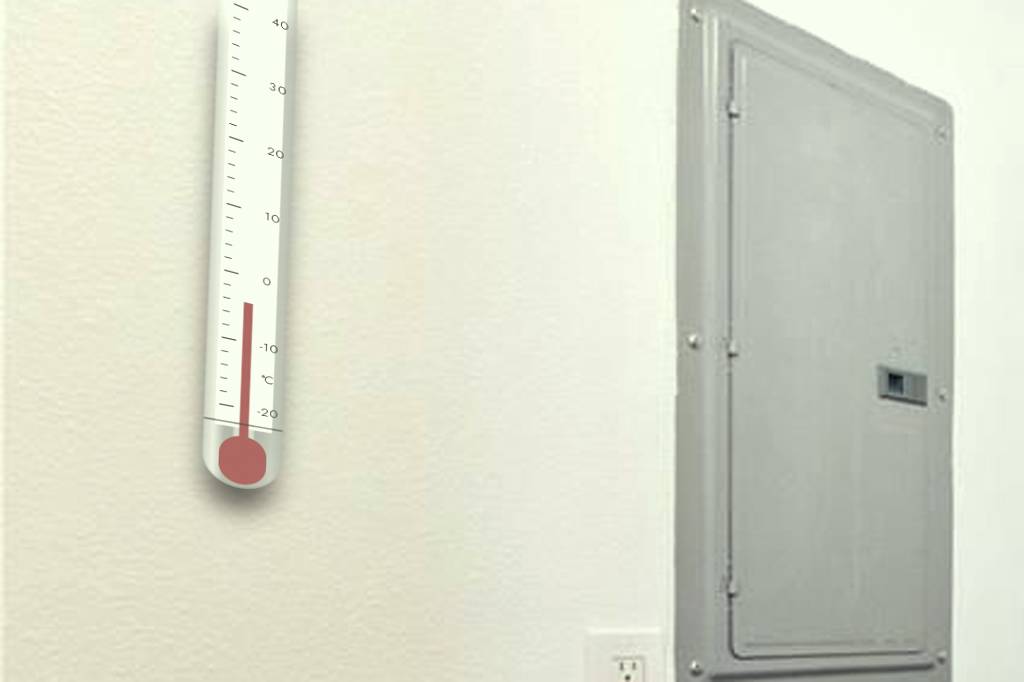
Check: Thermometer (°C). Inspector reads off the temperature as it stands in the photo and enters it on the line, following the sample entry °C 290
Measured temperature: °C -4
